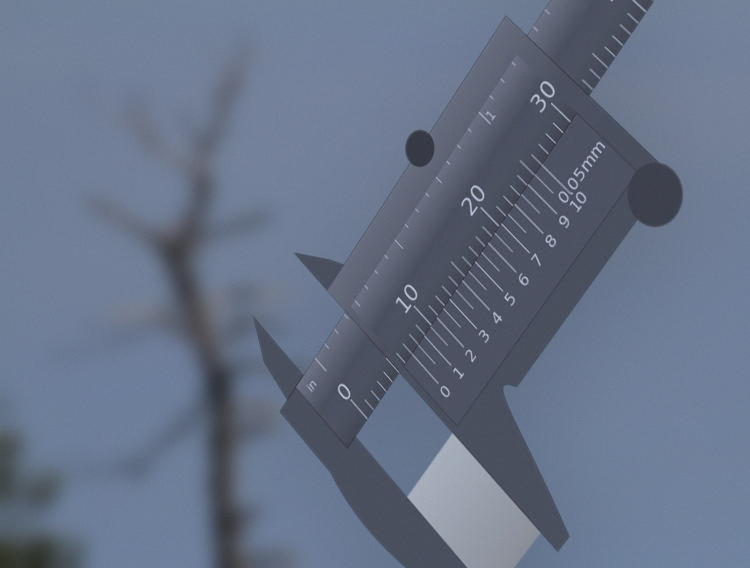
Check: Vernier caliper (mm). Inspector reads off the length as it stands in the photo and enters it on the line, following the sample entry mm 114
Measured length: mm 7.0
